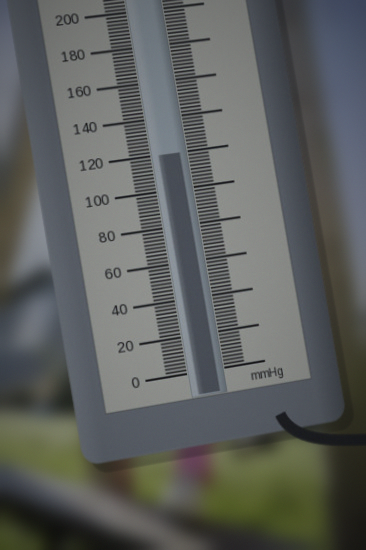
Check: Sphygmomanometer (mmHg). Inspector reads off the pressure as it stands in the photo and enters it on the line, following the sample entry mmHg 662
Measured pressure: mmHg 120
